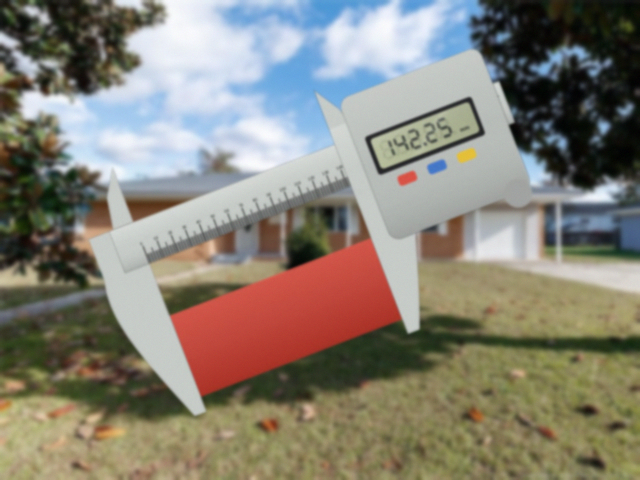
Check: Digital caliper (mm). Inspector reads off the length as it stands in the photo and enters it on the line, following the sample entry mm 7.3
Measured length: mm 142.25
